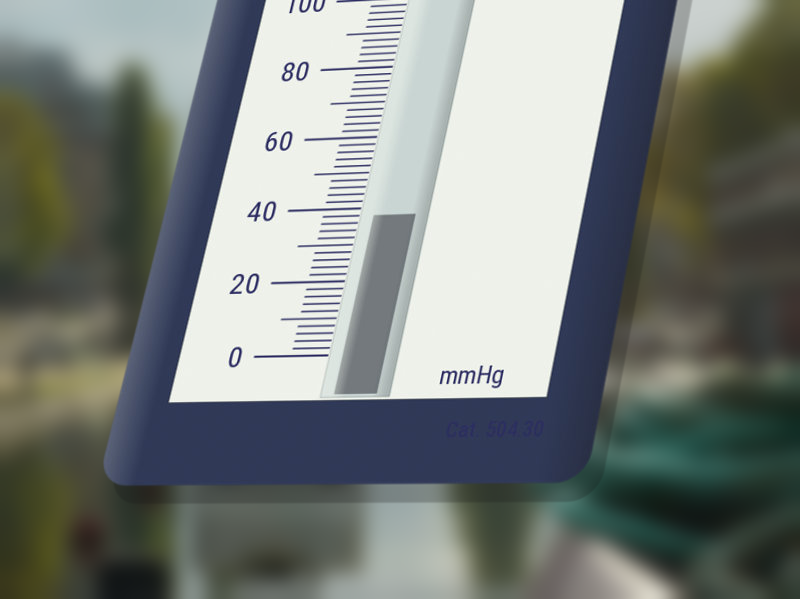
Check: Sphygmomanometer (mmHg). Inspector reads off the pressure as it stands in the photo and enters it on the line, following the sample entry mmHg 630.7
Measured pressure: mmHg 38
